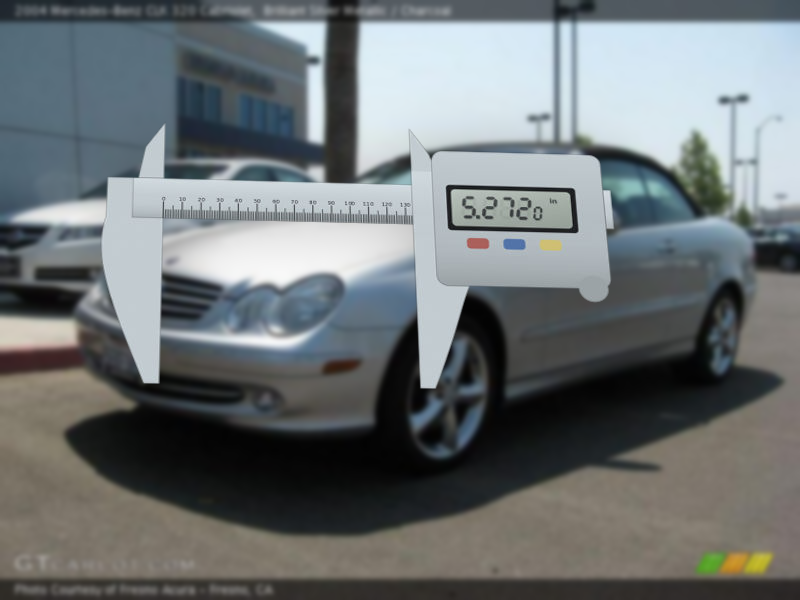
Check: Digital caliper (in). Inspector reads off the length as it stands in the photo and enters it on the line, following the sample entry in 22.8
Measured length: in 5.2720
